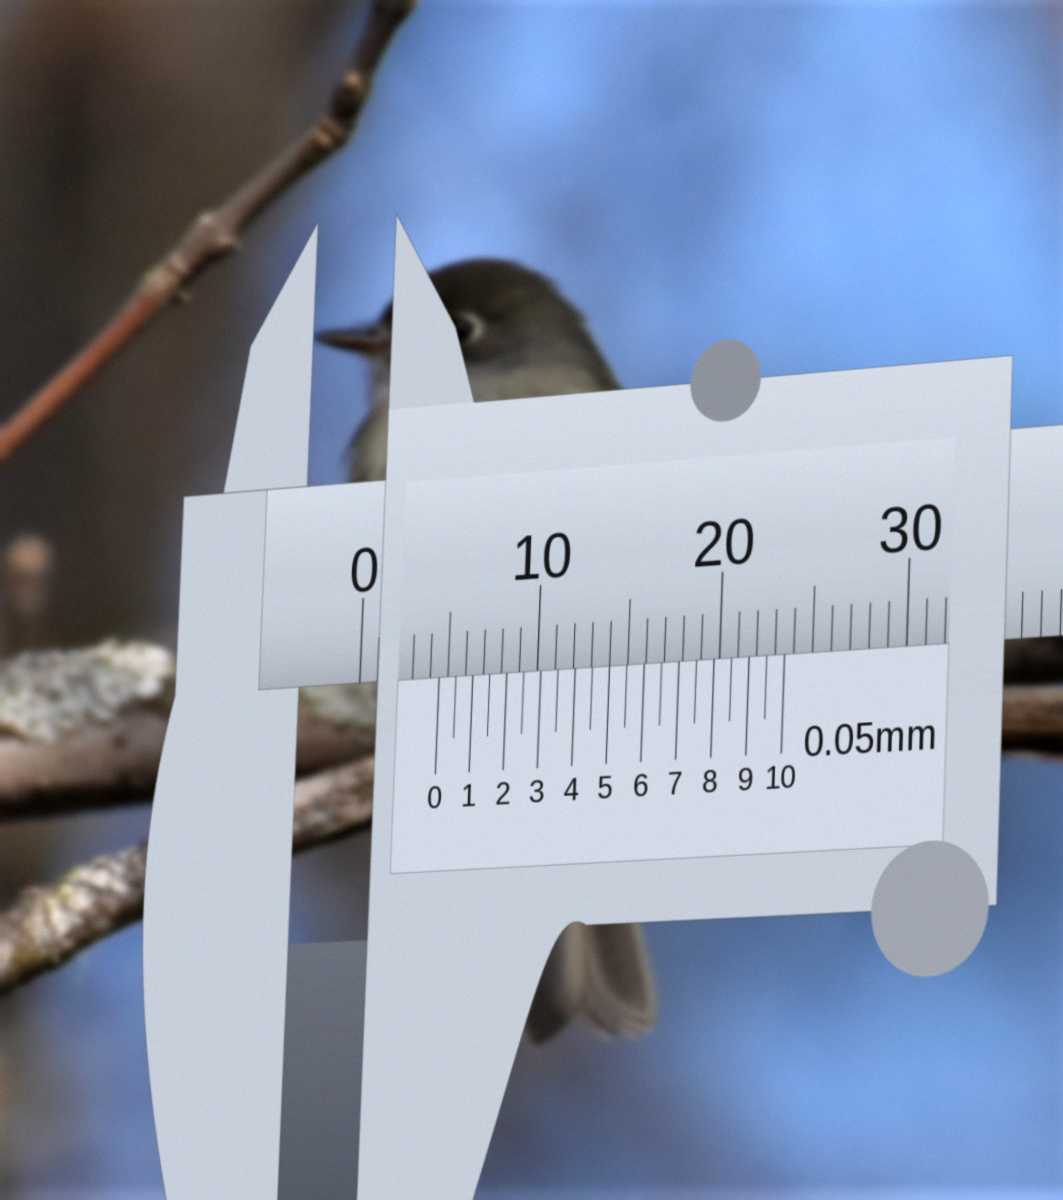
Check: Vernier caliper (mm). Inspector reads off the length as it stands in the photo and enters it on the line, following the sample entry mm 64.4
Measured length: mm 4.5
